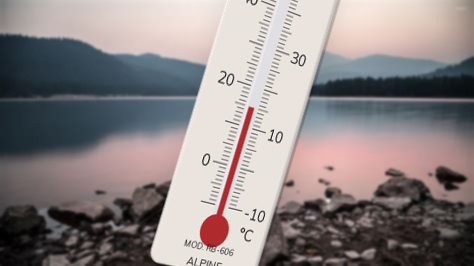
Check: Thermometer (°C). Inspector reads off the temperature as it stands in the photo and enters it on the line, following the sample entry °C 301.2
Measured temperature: °C 15
